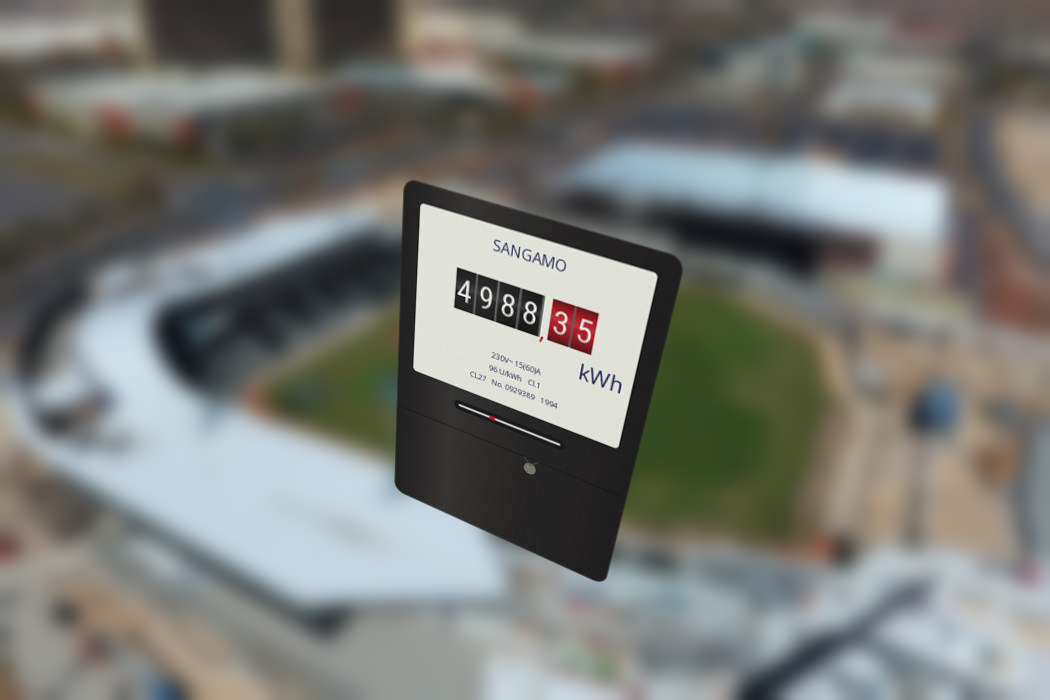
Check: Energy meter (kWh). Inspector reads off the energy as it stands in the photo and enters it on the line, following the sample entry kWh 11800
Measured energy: kWh 4988.35
